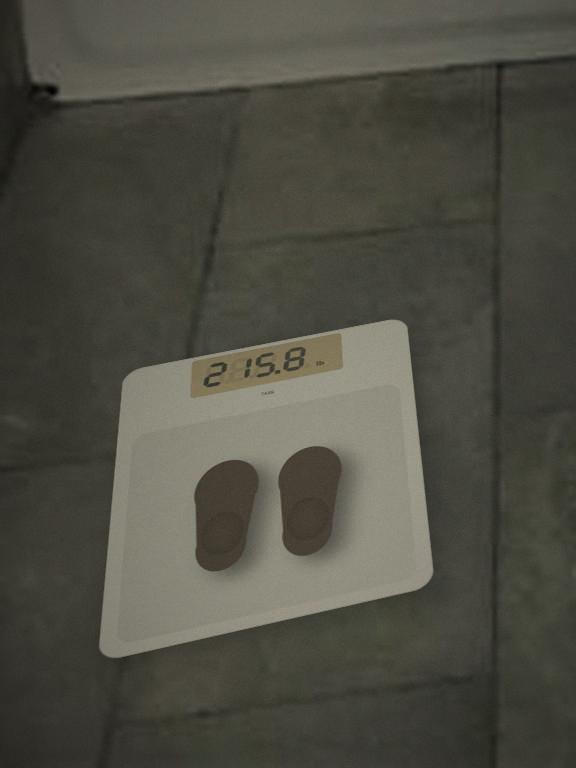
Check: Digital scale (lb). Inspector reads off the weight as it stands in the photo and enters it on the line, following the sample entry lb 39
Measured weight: lb 215.8
